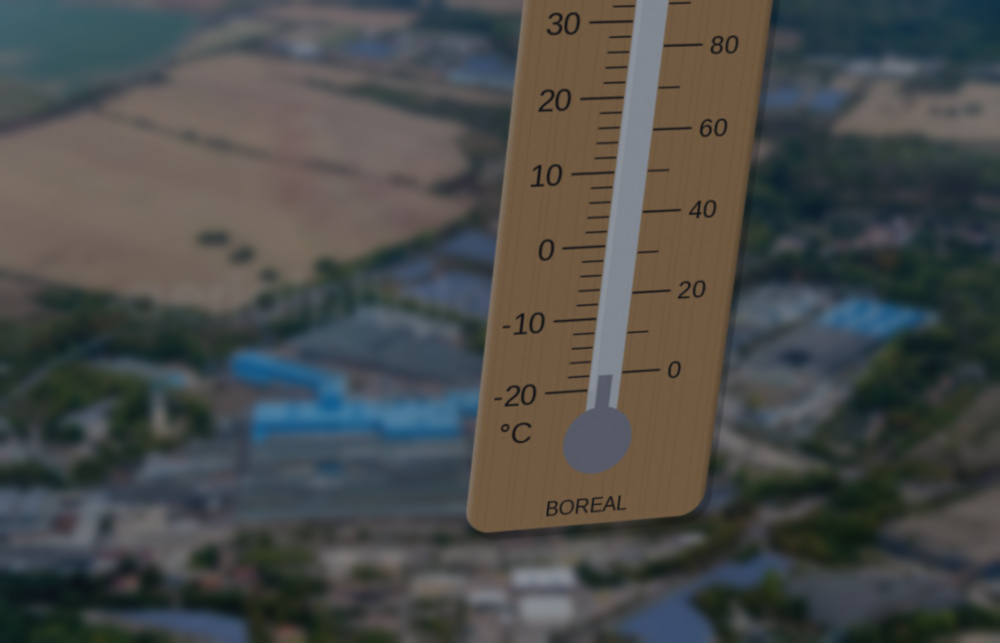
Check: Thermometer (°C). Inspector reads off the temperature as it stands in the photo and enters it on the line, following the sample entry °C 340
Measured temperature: °C -18
